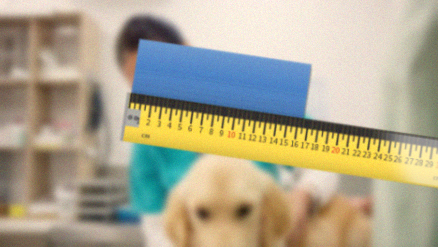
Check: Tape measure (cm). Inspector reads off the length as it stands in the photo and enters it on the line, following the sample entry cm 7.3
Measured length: cm 16.5
